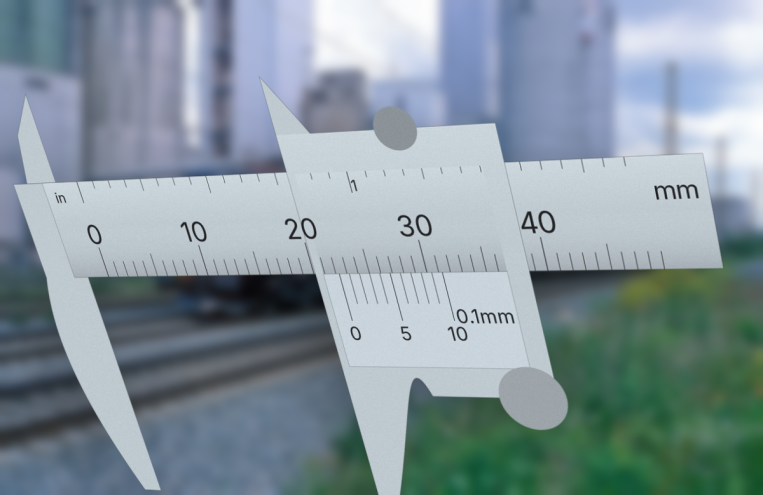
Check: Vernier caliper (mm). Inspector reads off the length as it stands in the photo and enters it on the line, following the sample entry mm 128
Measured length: mm 22.3
